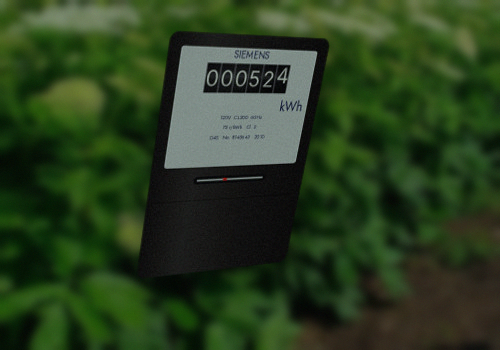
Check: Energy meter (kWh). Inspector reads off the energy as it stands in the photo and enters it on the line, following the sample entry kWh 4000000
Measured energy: kWh 524
